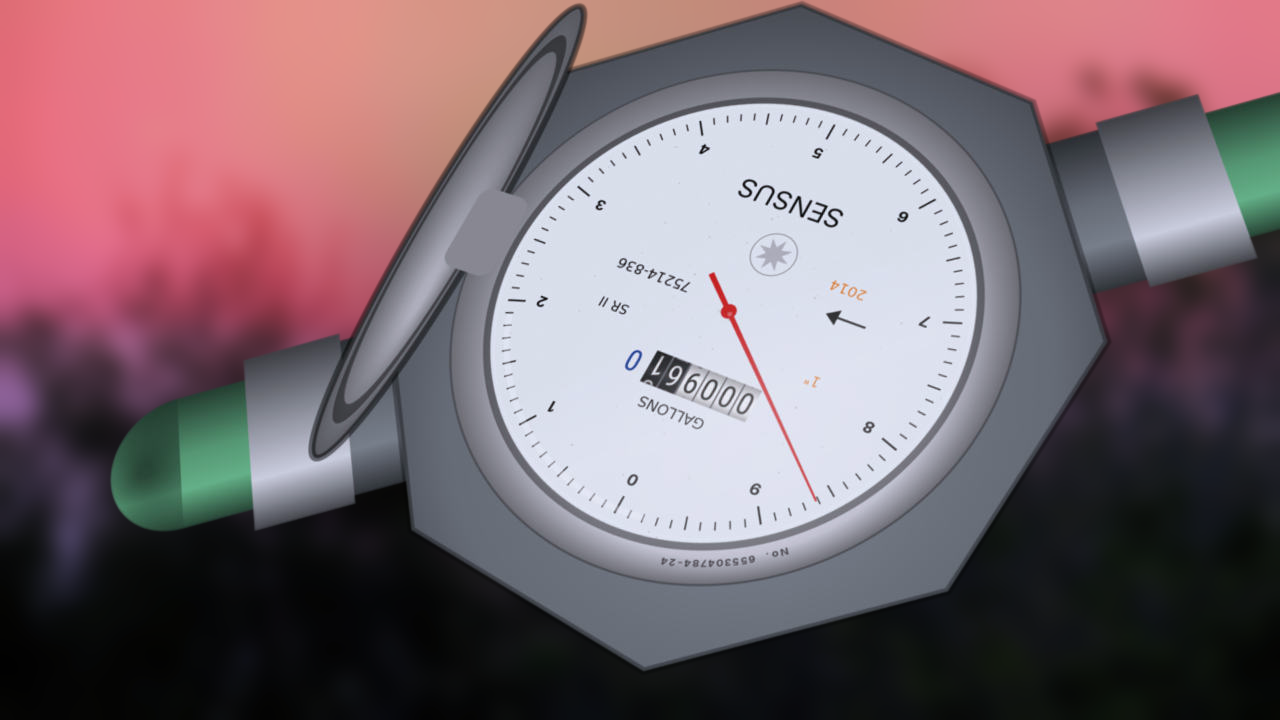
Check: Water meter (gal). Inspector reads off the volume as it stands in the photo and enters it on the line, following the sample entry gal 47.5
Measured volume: gal 9608.6
